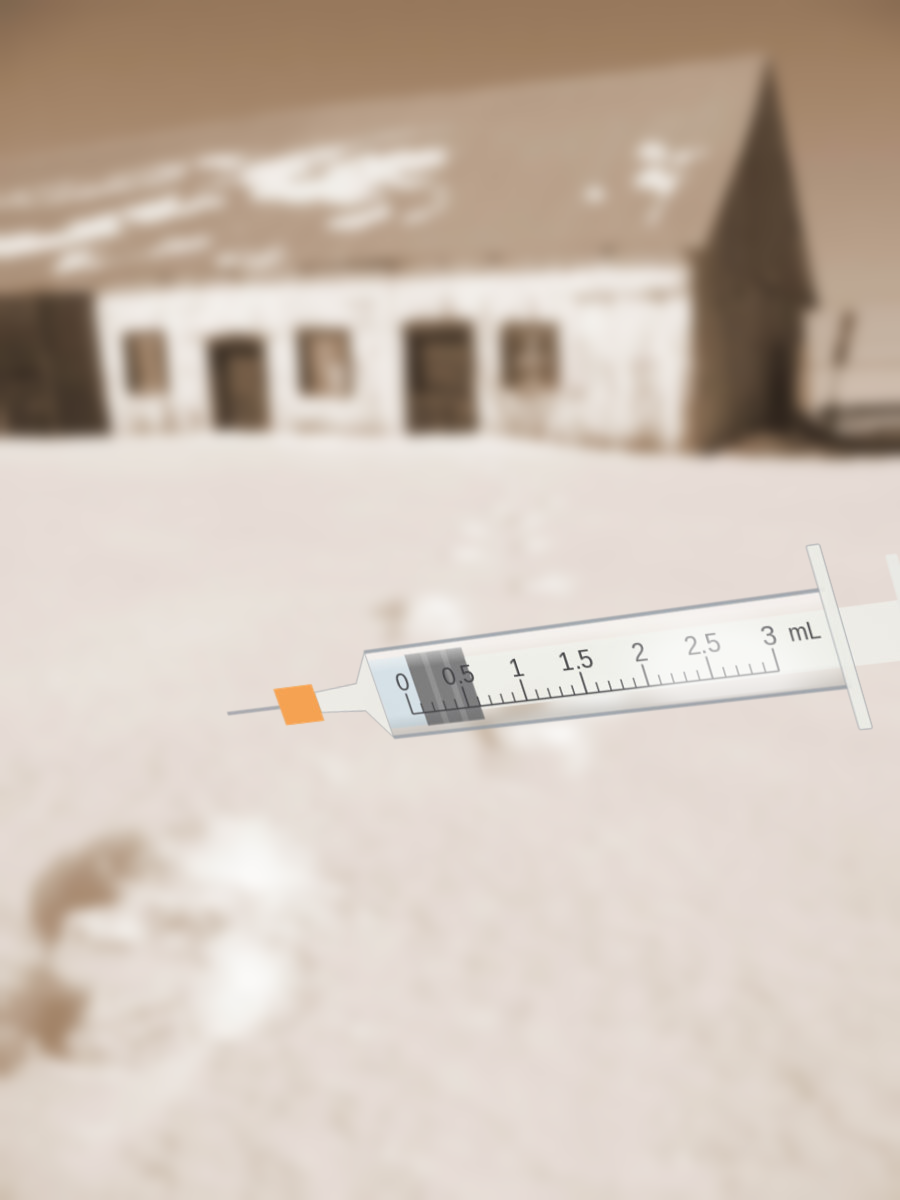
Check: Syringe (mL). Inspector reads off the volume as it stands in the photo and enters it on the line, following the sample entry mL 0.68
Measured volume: mL 0.1
